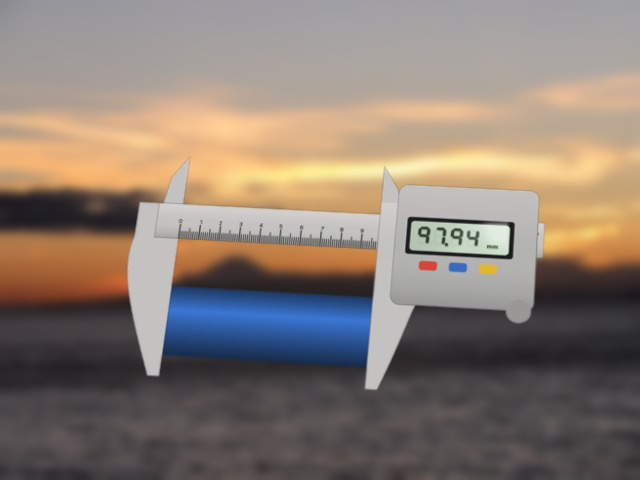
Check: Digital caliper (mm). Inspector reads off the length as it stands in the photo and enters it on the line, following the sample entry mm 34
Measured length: mm 97.94
